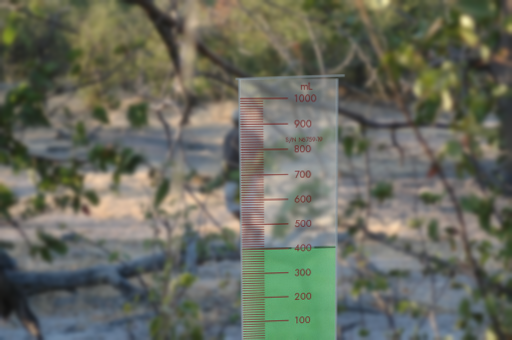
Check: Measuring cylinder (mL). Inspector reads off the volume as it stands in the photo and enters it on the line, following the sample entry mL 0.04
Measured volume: mL 400
